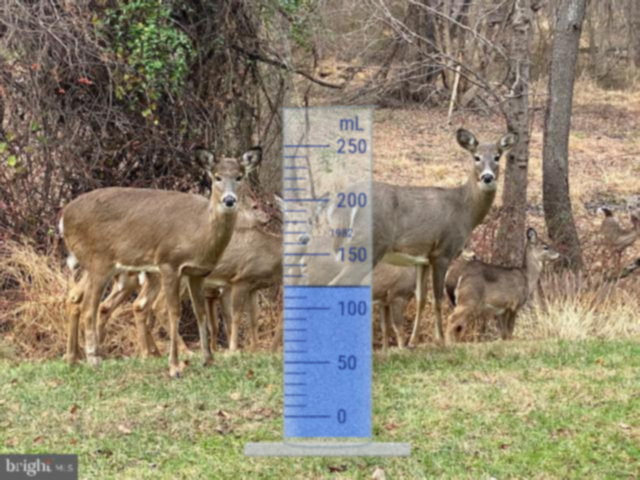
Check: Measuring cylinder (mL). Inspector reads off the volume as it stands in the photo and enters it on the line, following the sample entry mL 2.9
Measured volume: mL 120
